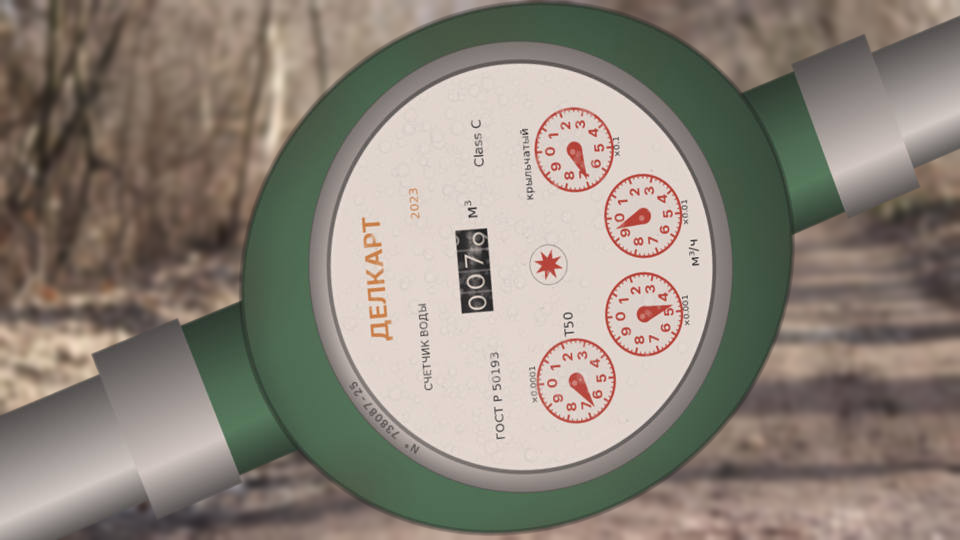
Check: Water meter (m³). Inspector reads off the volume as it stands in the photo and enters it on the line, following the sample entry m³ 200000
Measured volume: m³ 78.6946
